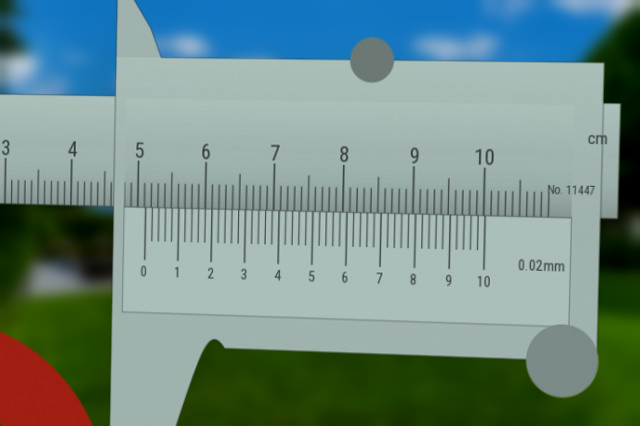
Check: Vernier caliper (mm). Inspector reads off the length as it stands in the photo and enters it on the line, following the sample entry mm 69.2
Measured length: mm 51.2
